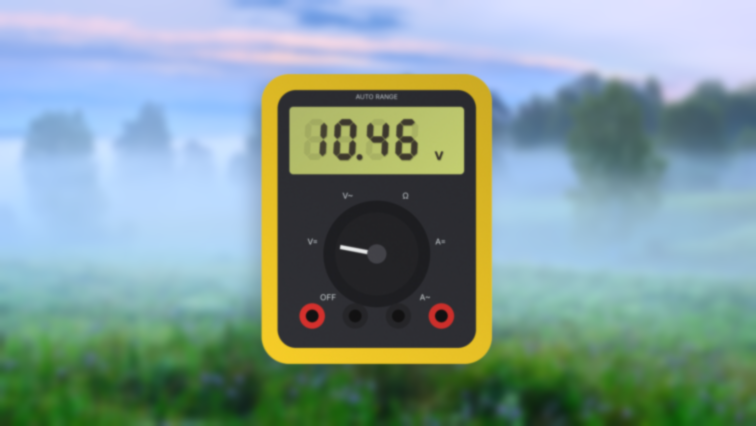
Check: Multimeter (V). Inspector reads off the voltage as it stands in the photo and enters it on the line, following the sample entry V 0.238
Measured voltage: V 10.46
